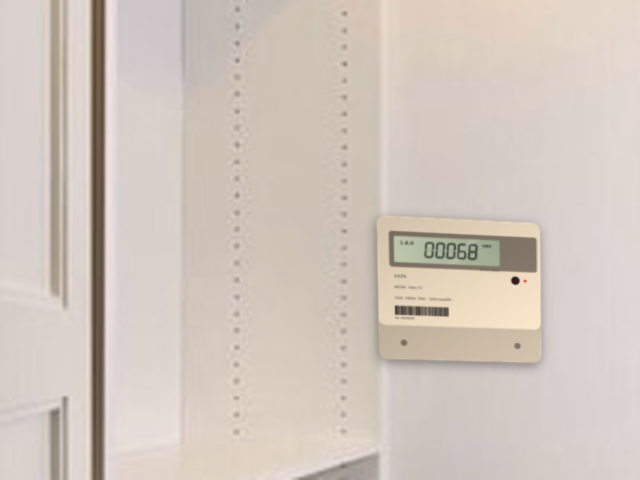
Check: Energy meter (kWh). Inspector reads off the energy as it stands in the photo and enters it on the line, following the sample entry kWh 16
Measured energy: kWh 68
